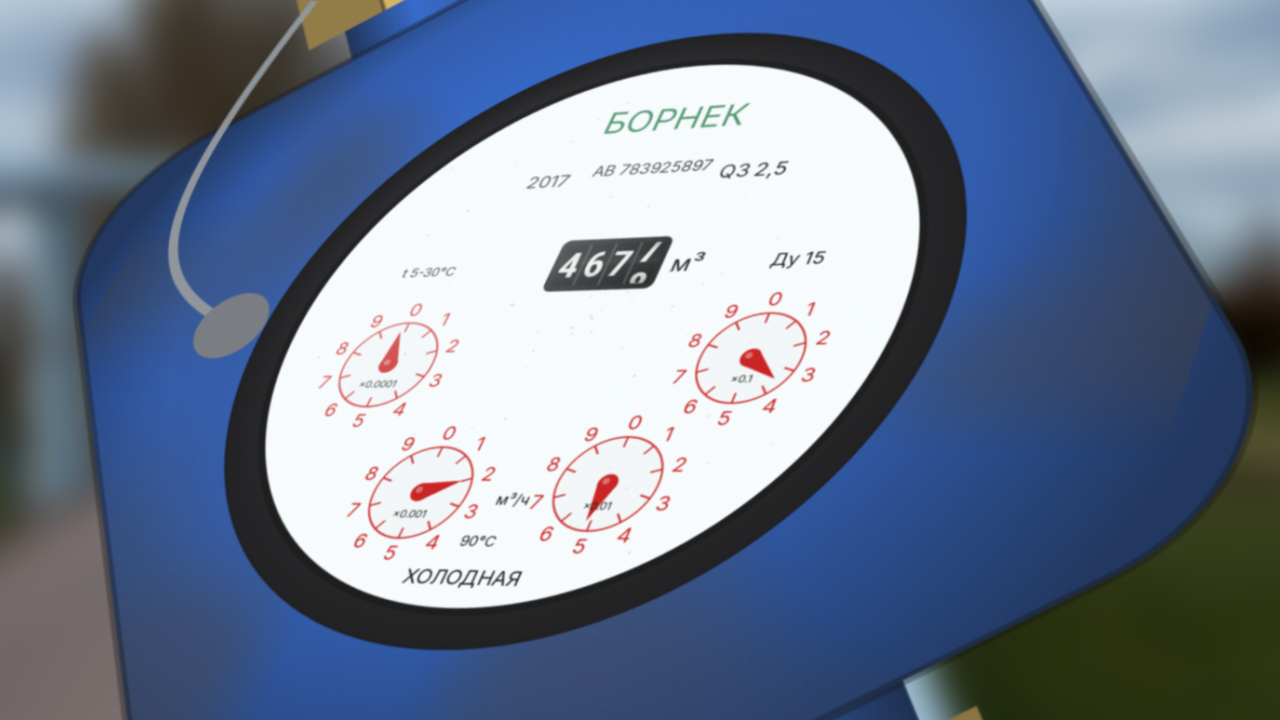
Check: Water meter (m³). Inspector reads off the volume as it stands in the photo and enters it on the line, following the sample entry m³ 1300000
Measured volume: m³ 4677.3519
